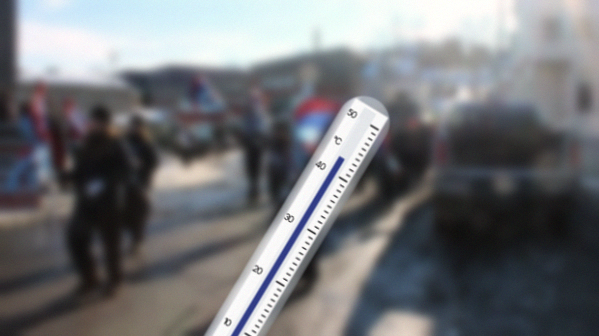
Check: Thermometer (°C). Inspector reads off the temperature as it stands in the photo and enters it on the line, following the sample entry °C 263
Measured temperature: °C 43
